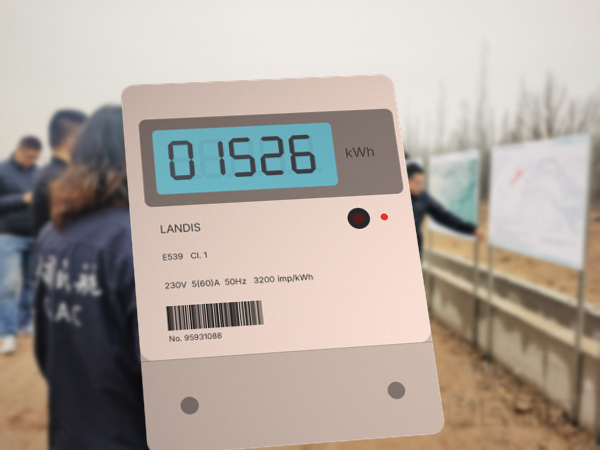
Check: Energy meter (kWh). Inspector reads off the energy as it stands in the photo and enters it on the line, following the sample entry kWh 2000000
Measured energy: kWh 1526
